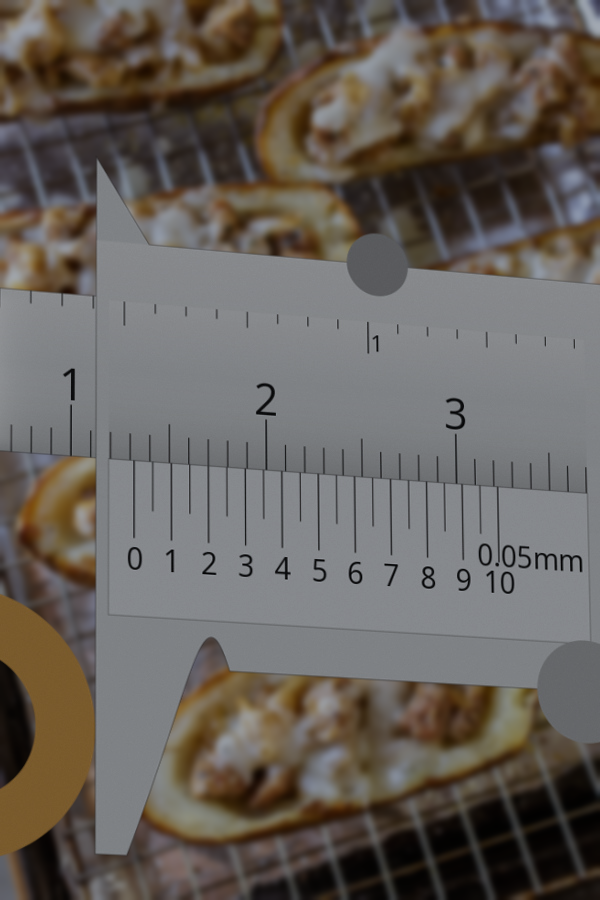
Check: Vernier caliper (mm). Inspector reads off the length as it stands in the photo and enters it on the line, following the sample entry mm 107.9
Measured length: mm 13.2
